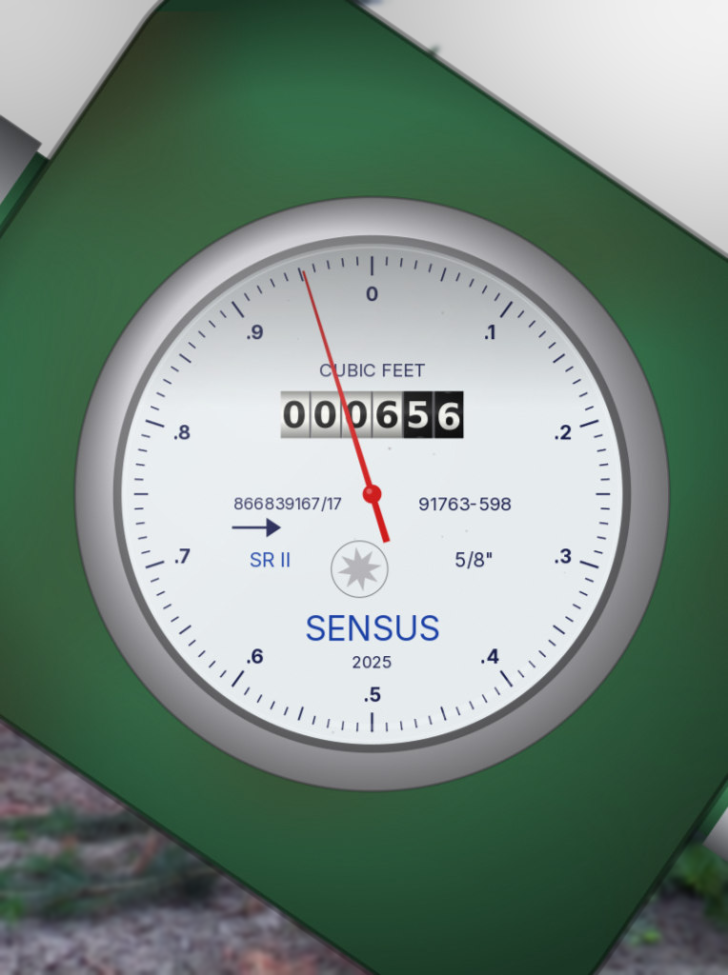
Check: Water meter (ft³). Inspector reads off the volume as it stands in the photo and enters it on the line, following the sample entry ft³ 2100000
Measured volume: ft³ 655.95
